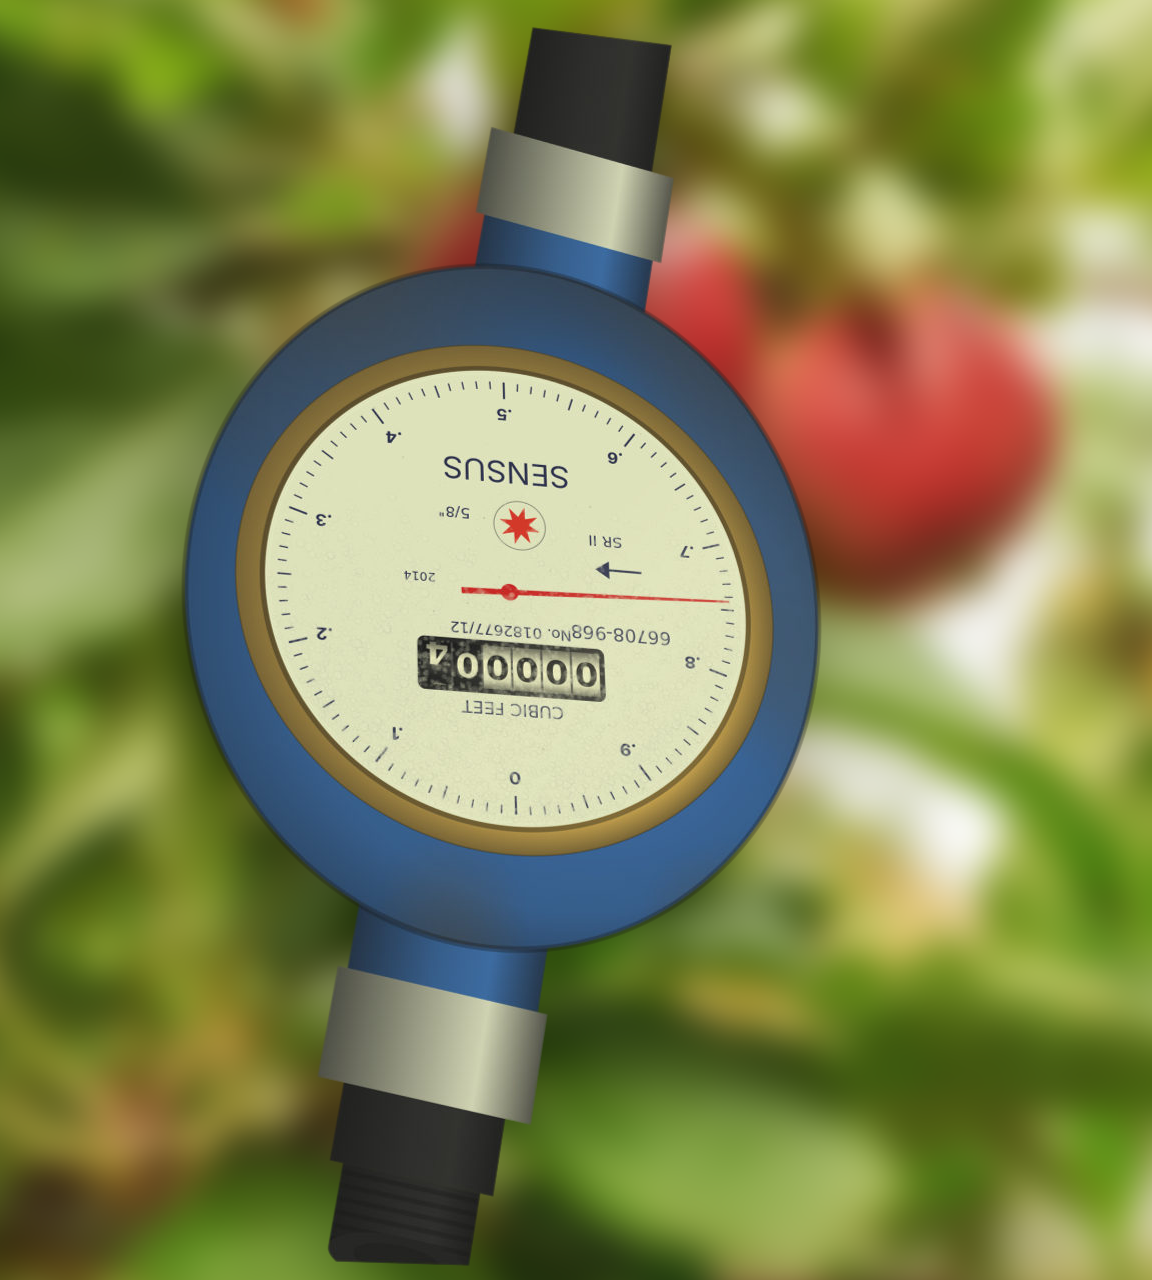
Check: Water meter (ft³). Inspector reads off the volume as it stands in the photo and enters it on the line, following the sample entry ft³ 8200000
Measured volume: ft³ 3.74
